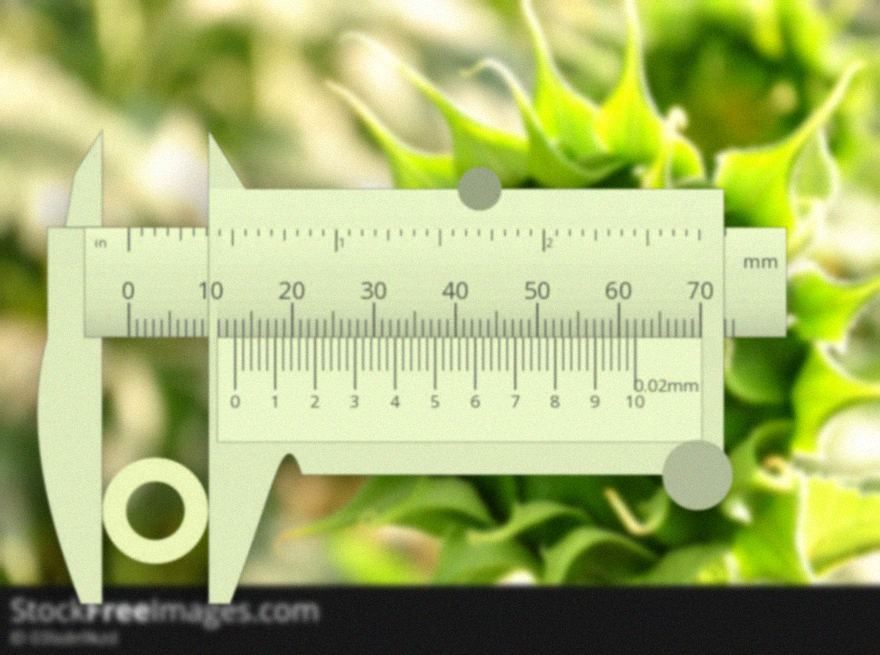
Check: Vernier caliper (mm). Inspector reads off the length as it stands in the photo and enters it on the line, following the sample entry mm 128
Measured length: mm 13.0
